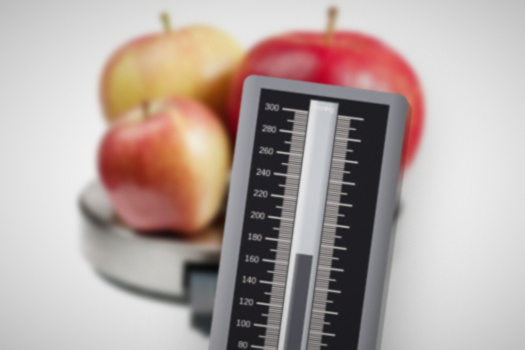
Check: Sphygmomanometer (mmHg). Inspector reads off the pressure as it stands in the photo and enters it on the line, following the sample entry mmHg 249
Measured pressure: mmHg 170
